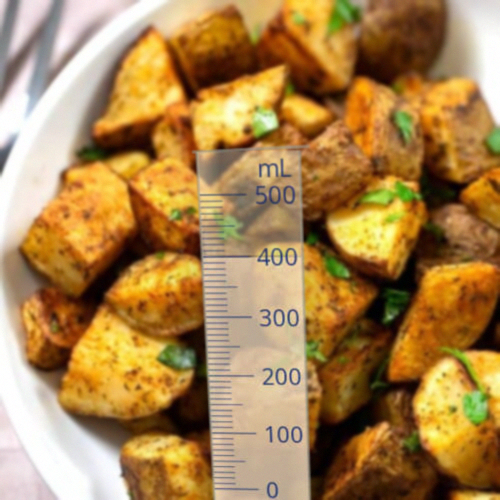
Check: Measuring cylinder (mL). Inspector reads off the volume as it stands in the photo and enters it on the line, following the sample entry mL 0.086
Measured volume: mL 400
